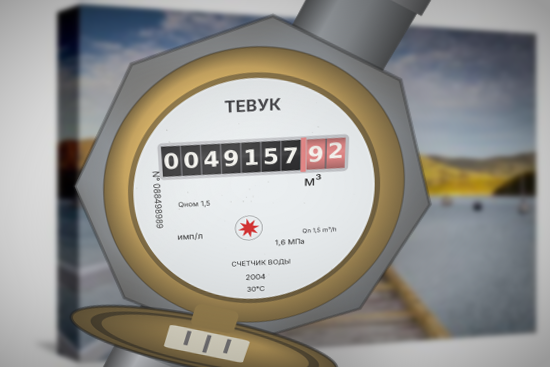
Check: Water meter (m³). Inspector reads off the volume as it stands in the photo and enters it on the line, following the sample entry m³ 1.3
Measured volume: m³ 49157.92
